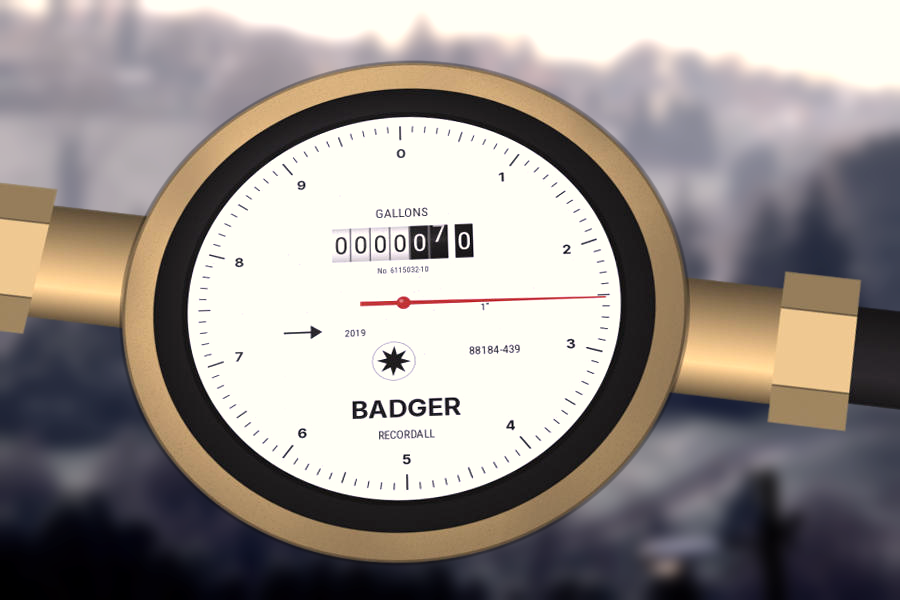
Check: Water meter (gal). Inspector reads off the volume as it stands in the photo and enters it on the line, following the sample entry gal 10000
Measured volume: gal 72.5
